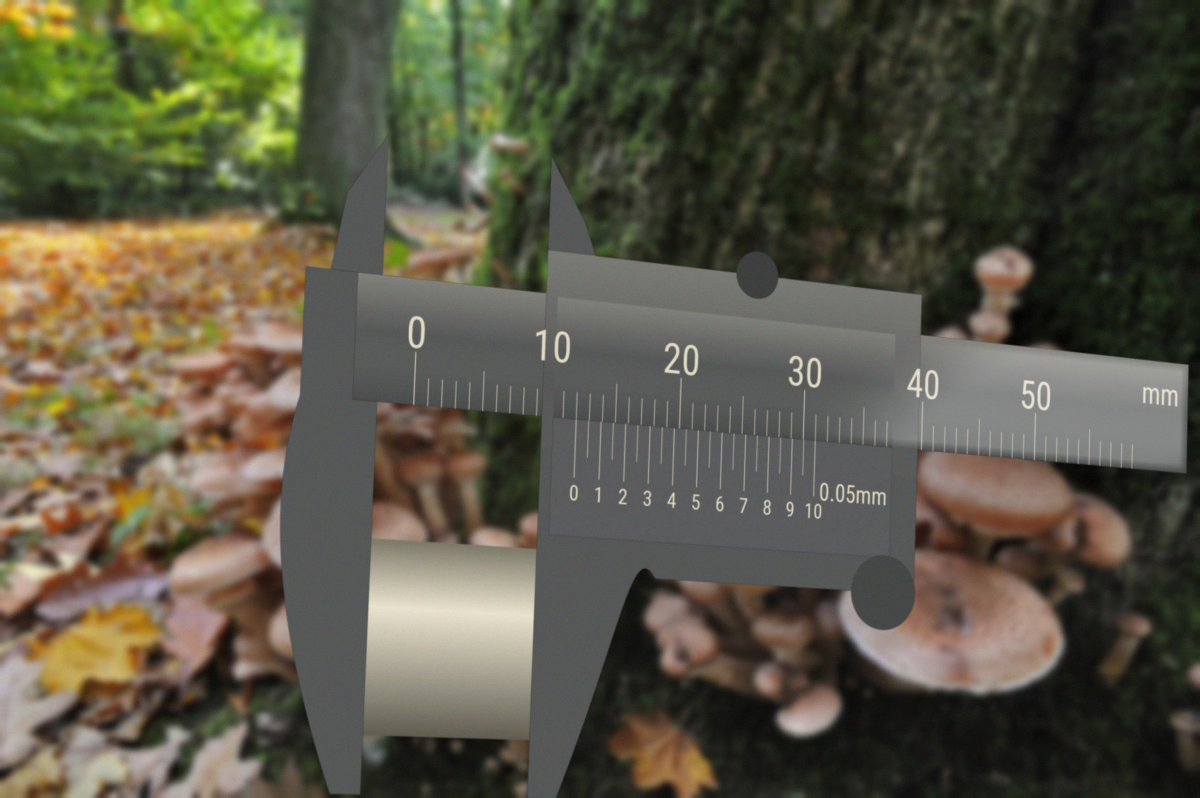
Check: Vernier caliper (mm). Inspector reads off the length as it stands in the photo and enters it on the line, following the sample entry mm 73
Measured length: mm 12.0
